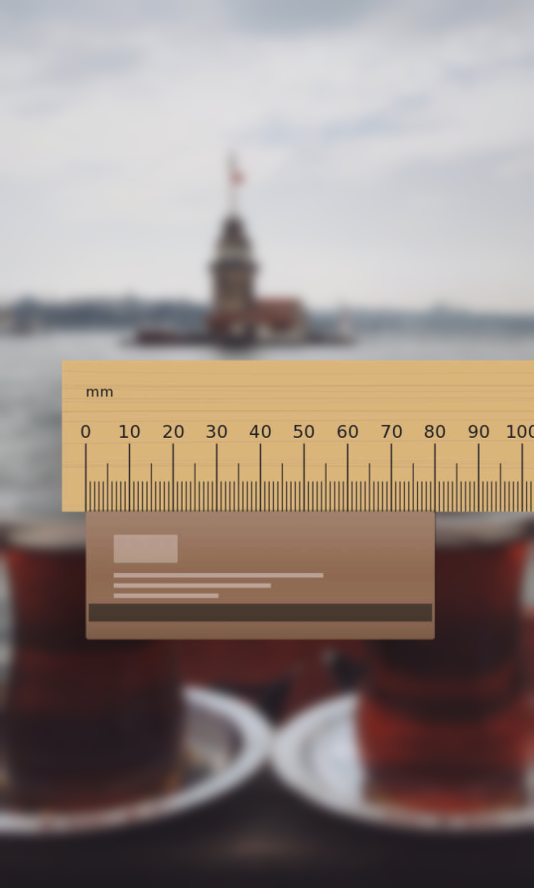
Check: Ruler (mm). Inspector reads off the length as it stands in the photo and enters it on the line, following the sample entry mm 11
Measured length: mm 80
